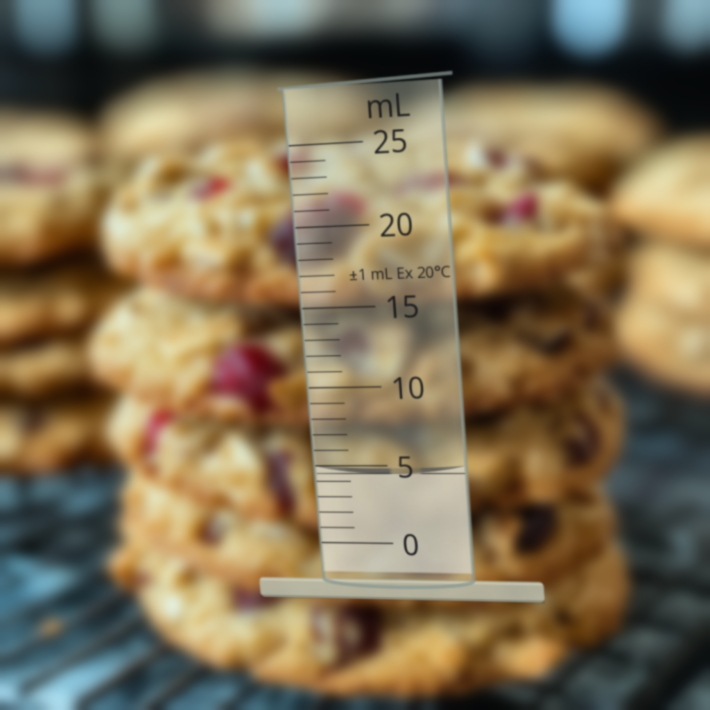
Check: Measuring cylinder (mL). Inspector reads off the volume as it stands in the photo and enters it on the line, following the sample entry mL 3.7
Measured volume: mL 4.5
